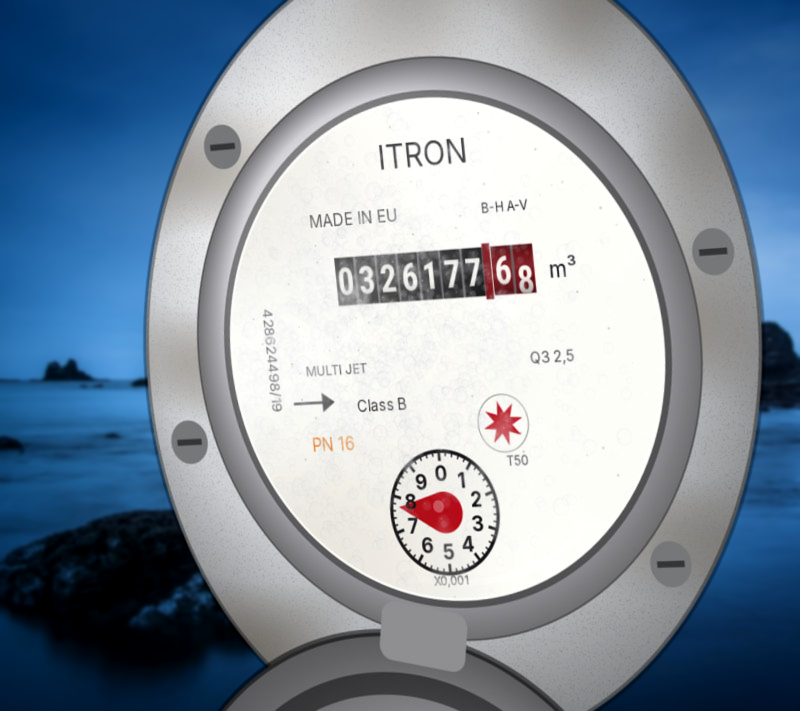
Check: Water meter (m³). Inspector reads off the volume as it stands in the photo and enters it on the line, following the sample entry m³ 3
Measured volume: m³ 326177.677
